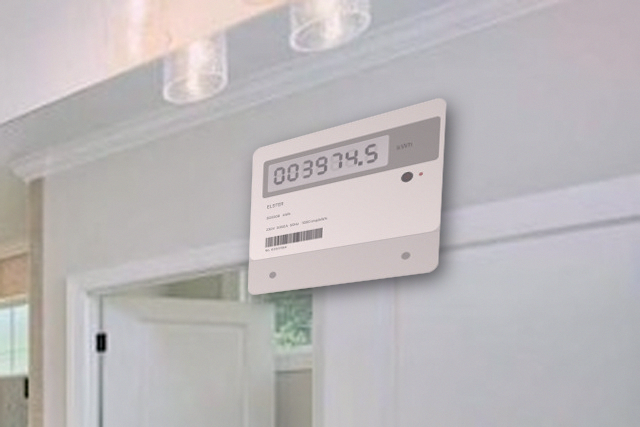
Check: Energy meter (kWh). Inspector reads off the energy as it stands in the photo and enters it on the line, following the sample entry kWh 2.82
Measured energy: kWh 3974.5
